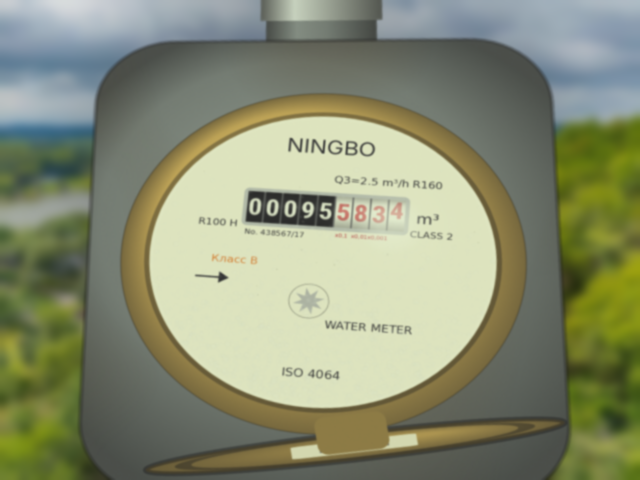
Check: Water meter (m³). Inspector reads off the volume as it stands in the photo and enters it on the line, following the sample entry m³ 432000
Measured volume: m³ 95.5834
